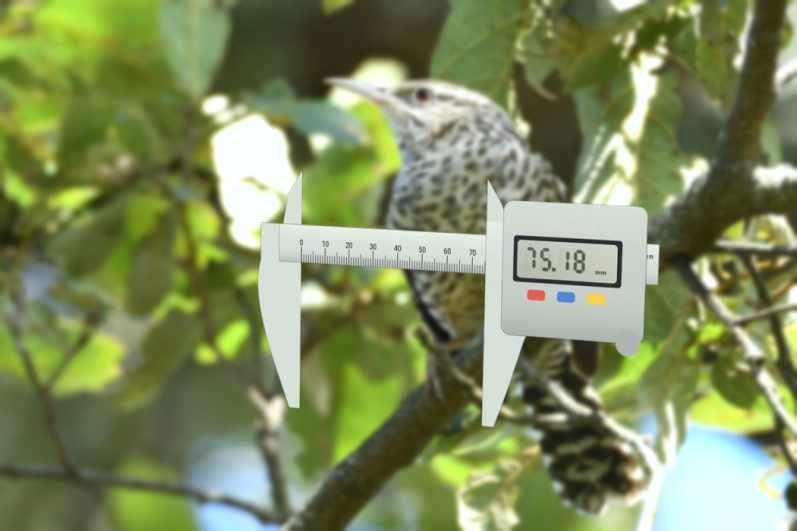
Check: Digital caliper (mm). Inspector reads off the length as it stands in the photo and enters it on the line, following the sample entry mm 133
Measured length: mm 75.18
